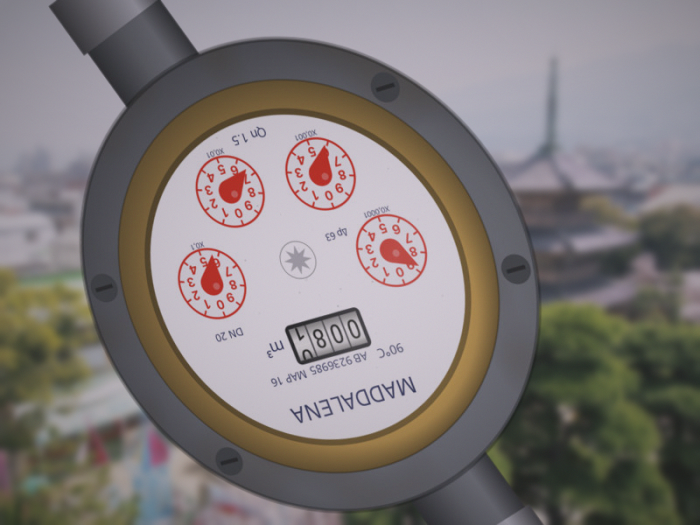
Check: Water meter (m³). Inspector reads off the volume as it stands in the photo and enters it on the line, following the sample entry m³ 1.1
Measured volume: m³ 80.5658
